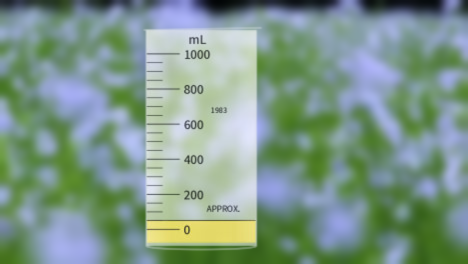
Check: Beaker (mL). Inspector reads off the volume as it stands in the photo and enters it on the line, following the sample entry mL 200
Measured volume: mL 50
